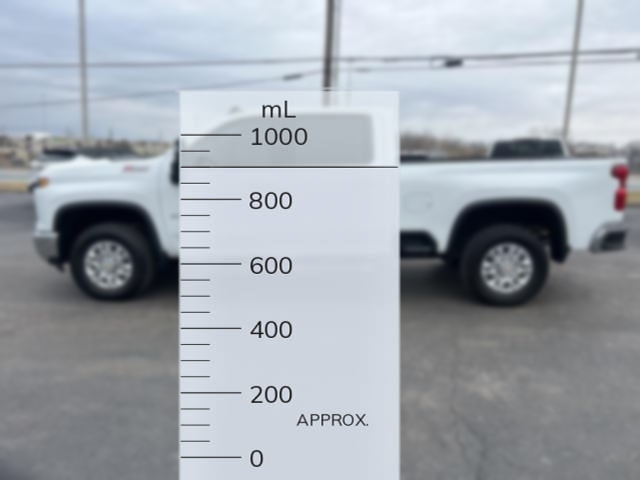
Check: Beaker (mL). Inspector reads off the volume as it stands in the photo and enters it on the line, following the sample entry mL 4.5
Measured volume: mL 900
